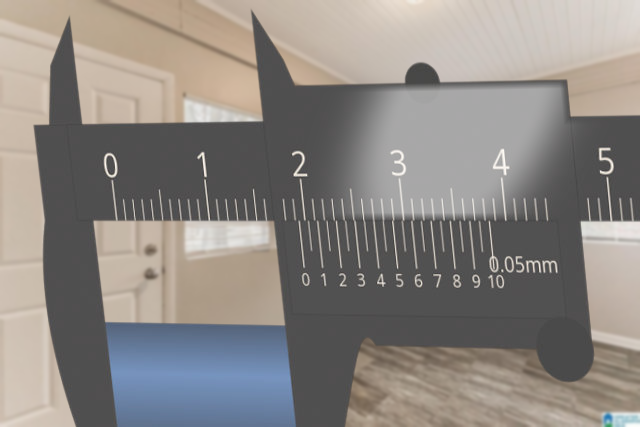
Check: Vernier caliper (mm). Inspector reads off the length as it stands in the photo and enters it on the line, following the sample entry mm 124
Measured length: mm 19.4
